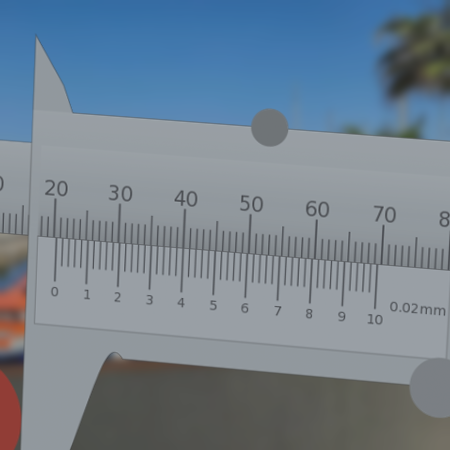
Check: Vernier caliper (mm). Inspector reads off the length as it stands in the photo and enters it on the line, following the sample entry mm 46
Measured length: mm 20.4
